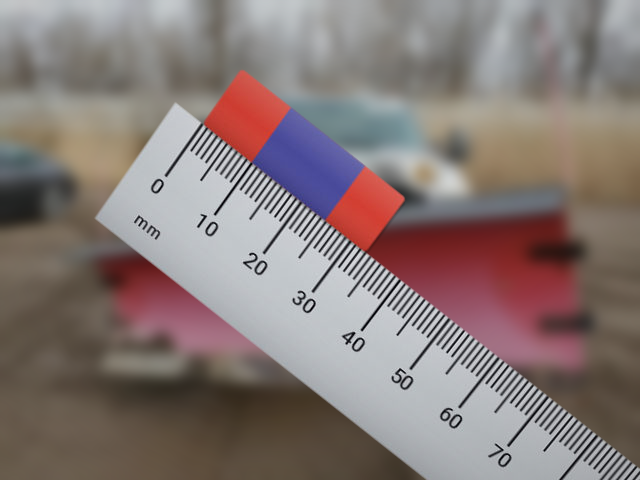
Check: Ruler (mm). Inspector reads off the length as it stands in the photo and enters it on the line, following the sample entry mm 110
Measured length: mm 33
